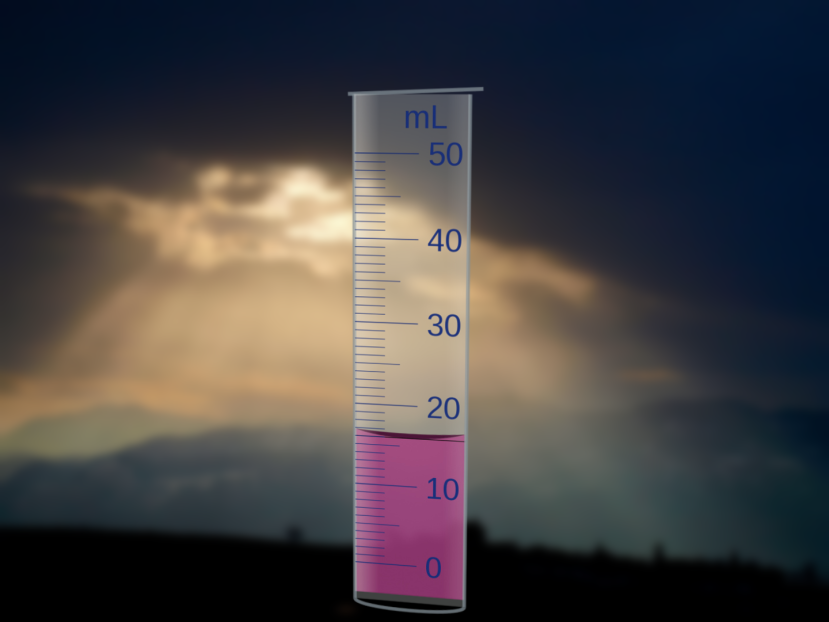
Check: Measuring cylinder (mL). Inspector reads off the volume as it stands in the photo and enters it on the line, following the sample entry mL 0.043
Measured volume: mL 16
